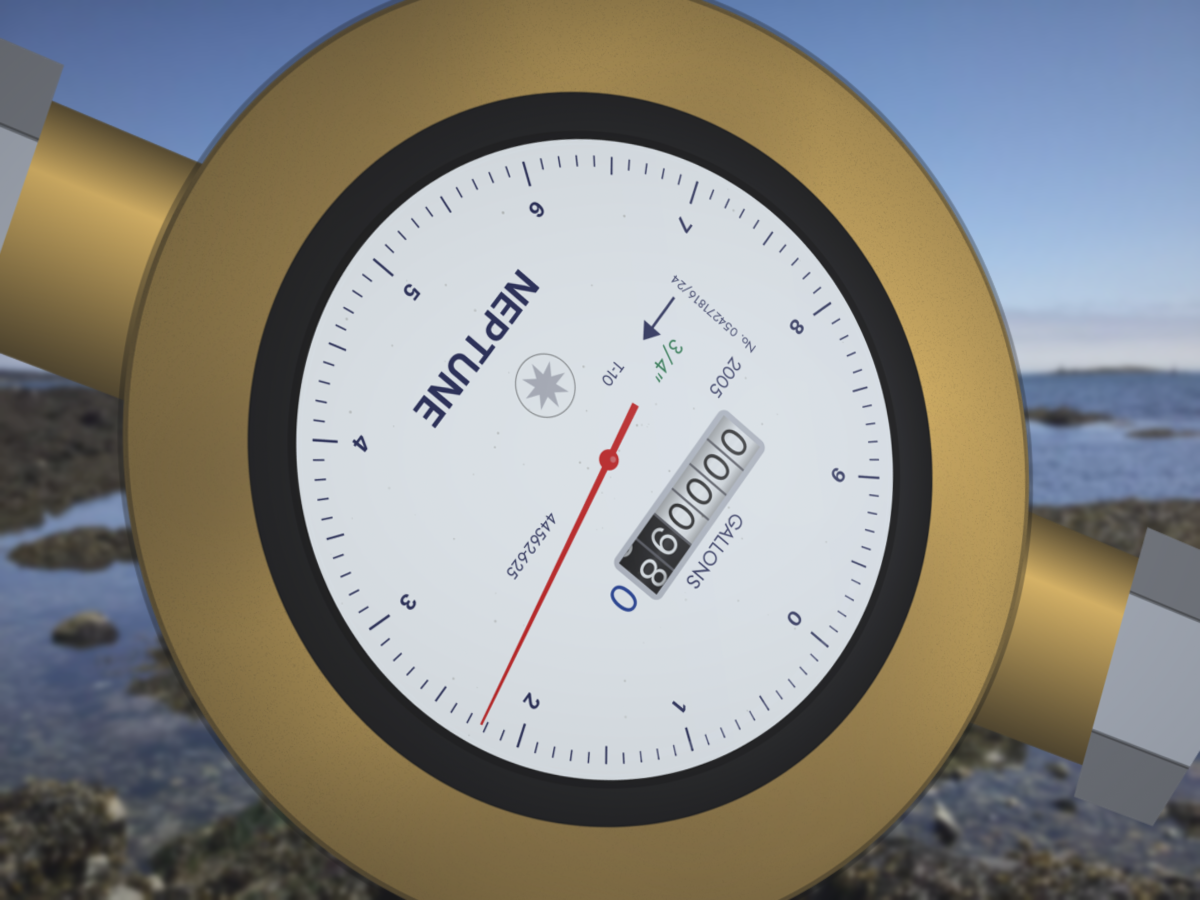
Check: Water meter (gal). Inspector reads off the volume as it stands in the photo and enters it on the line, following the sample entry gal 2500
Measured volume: gal 982.2
